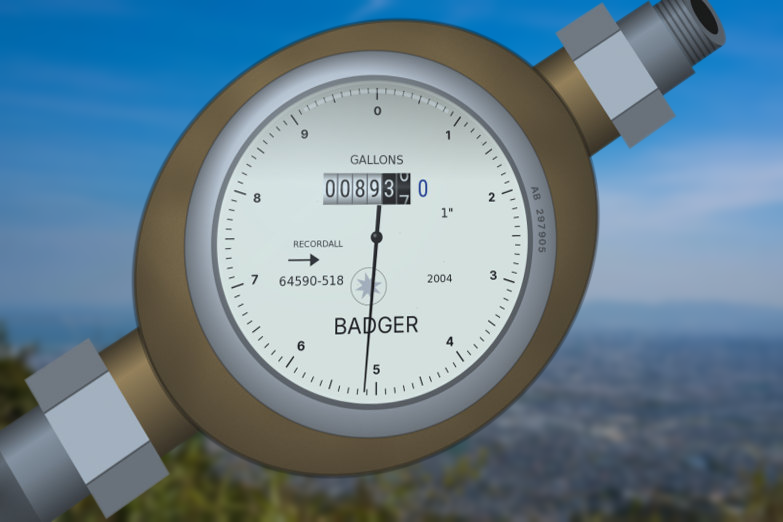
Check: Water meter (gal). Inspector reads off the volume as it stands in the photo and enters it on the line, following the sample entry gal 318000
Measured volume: gal 89365.1
